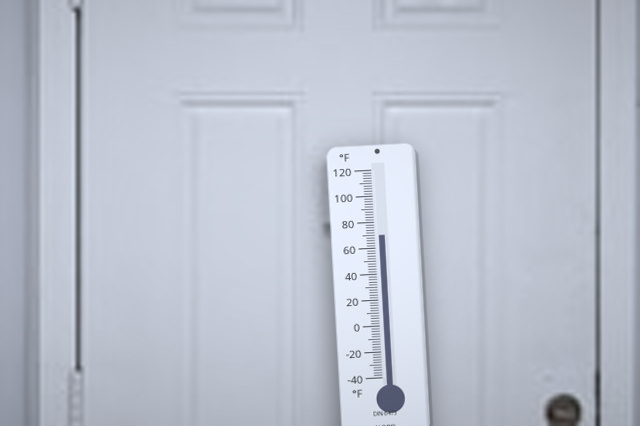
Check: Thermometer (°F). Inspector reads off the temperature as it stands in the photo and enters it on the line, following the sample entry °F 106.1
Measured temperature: °F 70
